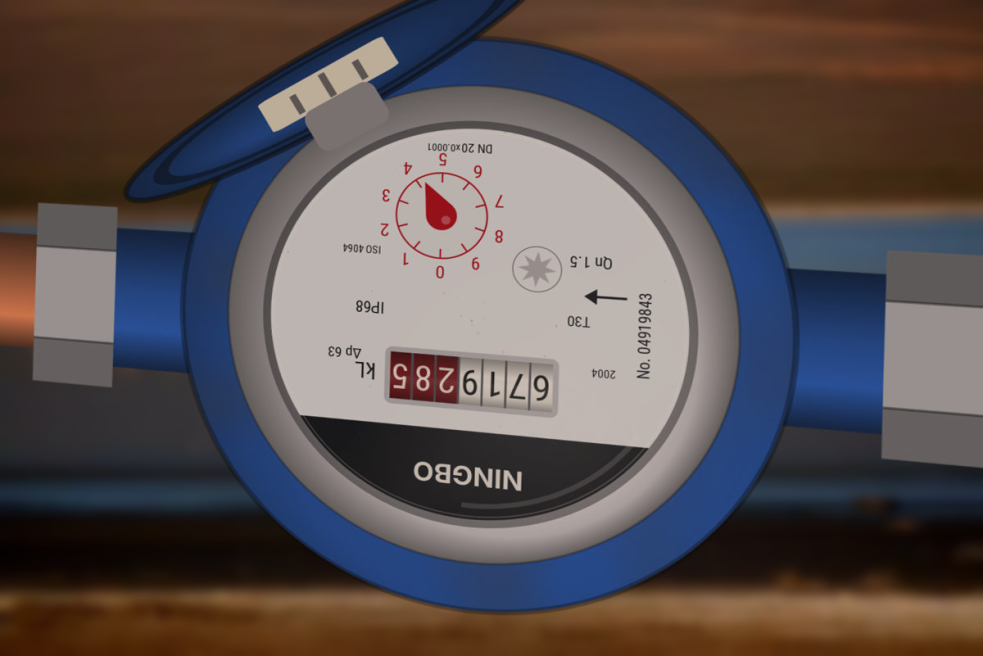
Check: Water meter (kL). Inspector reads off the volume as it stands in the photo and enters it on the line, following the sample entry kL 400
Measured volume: kL 6719.2854
